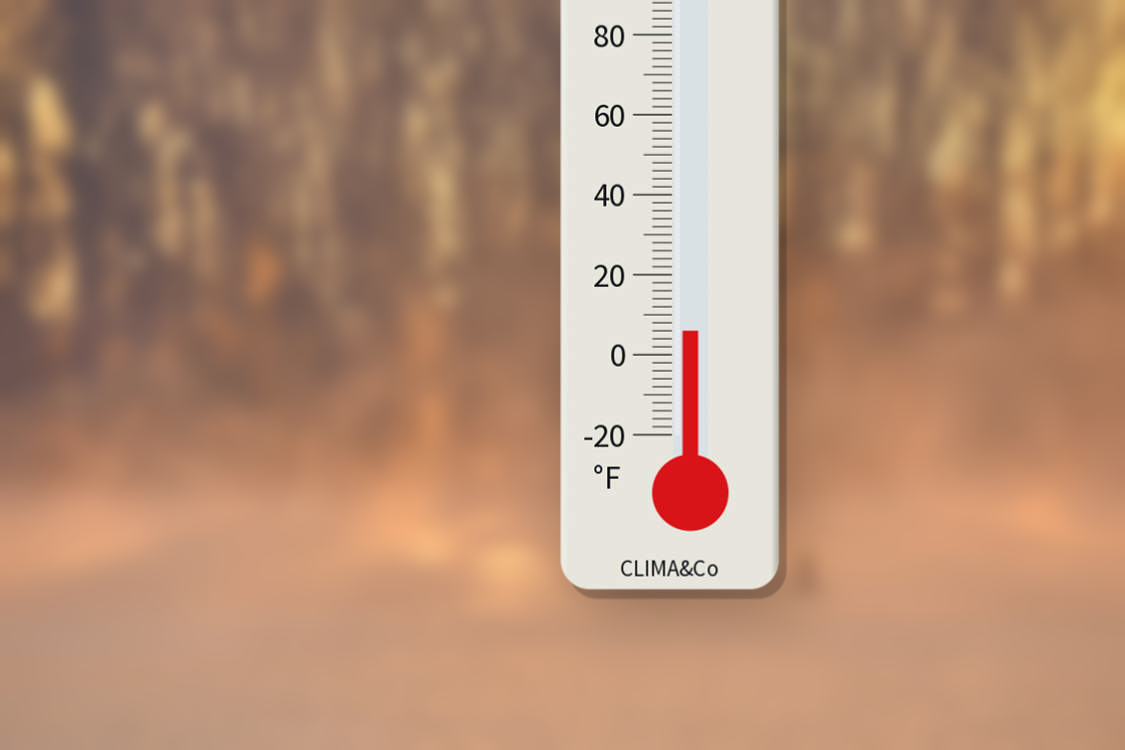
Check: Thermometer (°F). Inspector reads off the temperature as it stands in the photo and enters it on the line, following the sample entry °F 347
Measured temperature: °F 6
